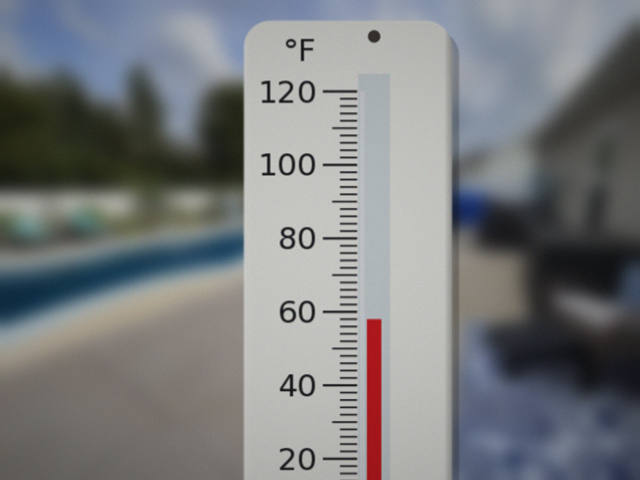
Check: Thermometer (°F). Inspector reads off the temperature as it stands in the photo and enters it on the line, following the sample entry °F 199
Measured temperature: °F 58
